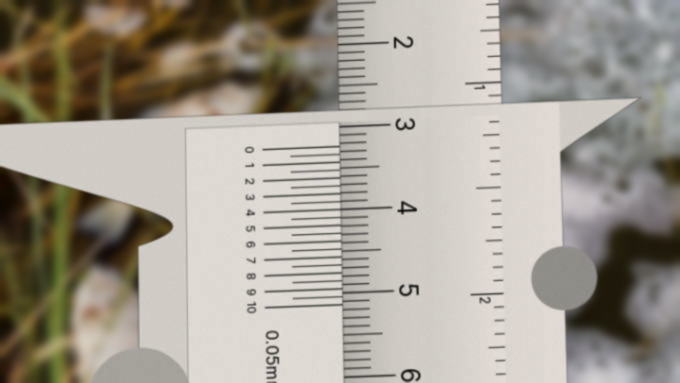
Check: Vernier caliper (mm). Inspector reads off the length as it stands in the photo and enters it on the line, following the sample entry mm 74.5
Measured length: mm 32.4
